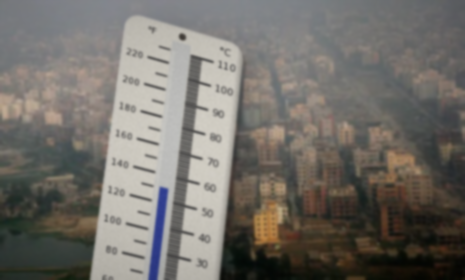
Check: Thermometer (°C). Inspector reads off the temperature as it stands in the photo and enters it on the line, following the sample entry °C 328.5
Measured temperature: °C 55
